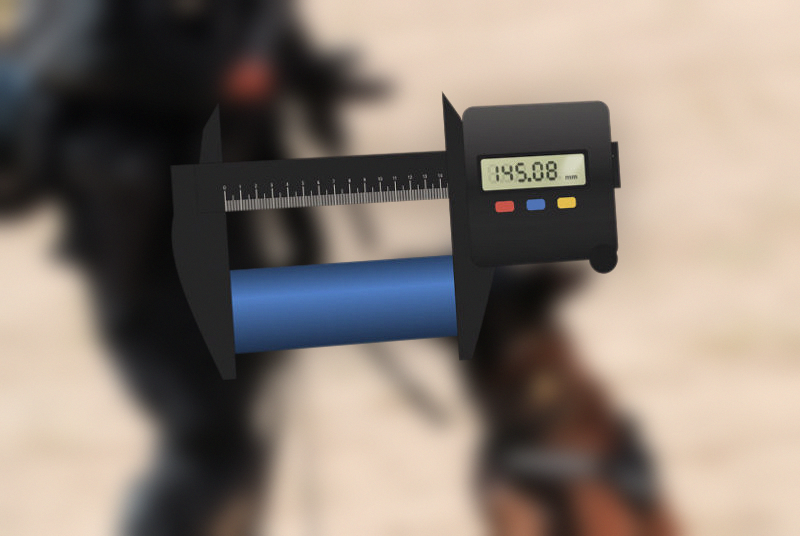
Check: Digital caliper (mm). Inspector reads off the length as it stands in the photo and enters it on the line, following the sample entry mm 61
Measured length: mm 145.08
